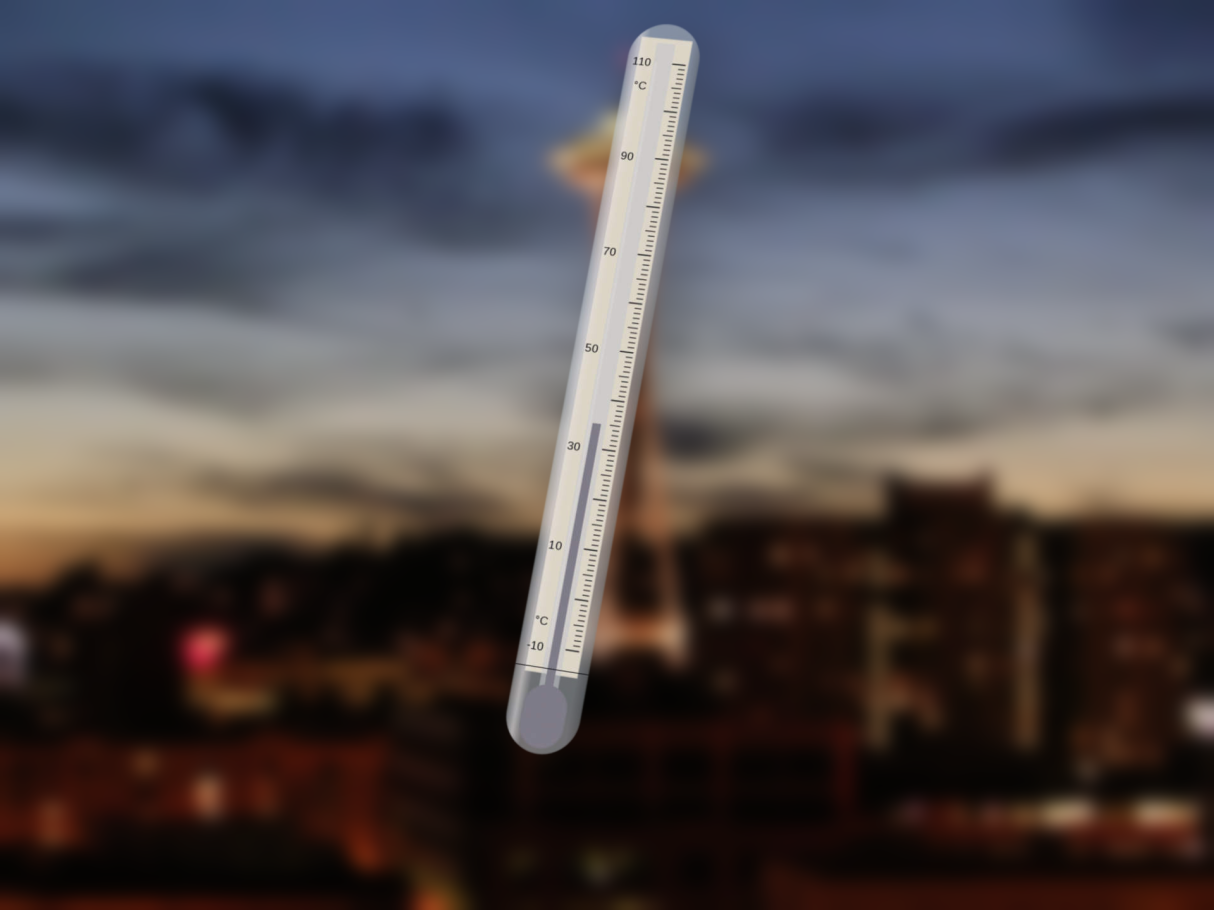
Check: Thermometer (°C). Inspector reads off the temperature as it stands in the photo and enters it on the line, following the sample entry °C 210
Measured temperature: °C 35
